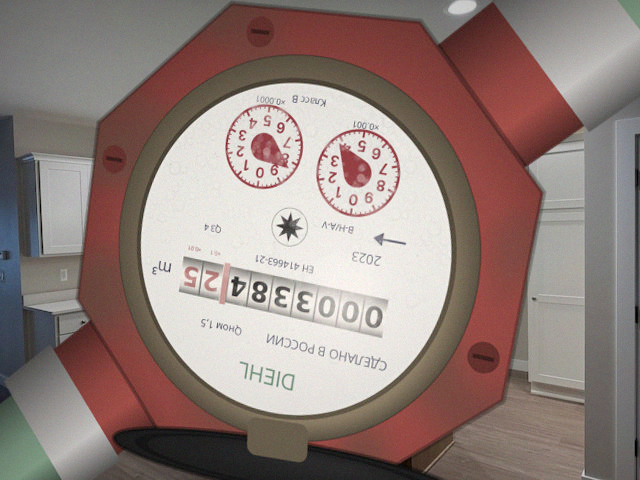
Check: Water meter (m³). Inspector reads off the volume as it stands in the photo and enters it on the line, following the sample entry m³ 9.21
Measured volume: m³ 3384.2538
